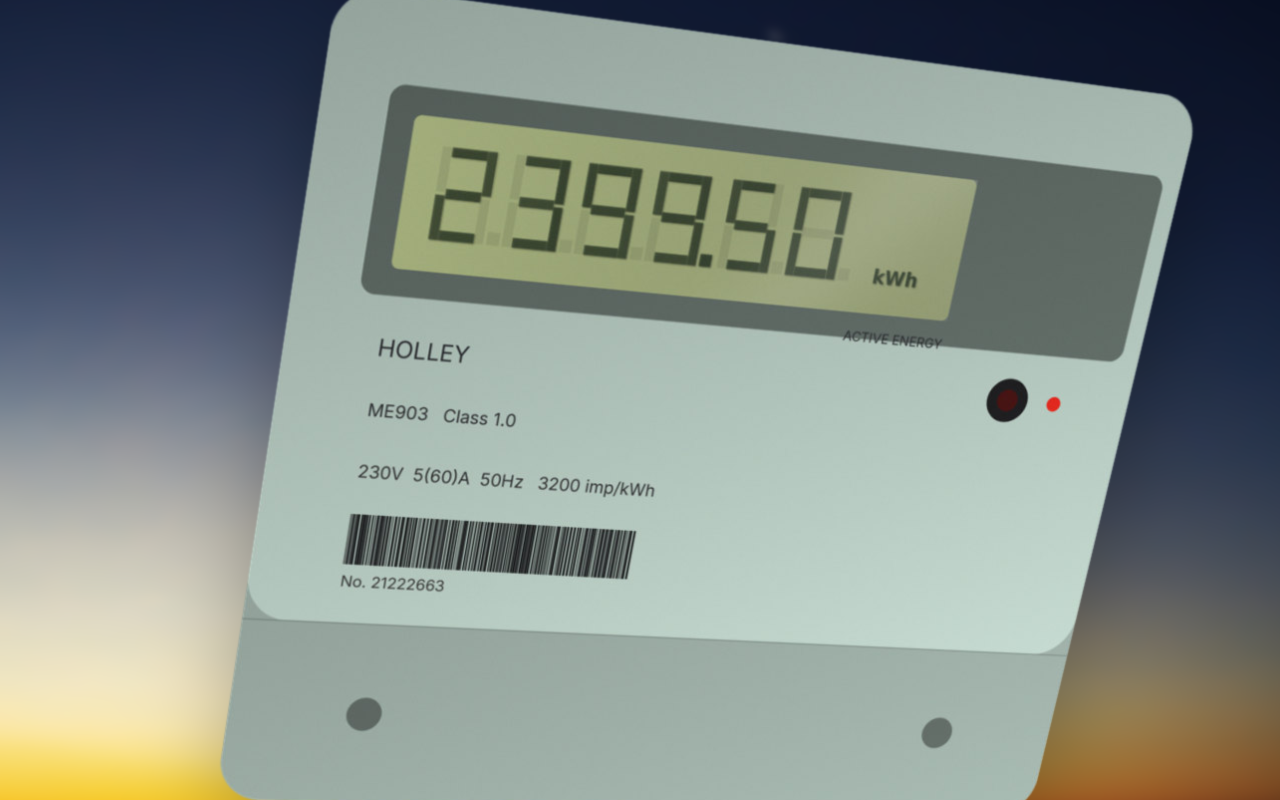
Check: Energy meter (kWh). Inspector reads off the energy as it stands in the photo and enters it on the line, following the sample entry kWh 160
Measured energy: kWh 2399.50
